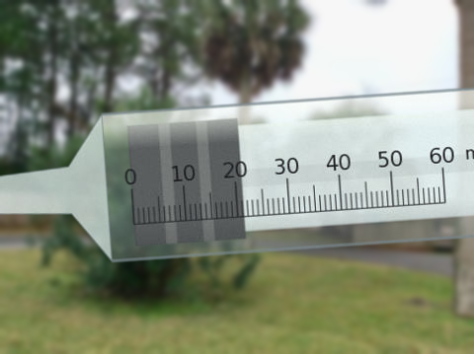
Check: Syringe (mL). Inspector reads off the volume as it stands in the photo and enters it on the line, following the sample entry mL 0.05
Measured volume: mL 0
